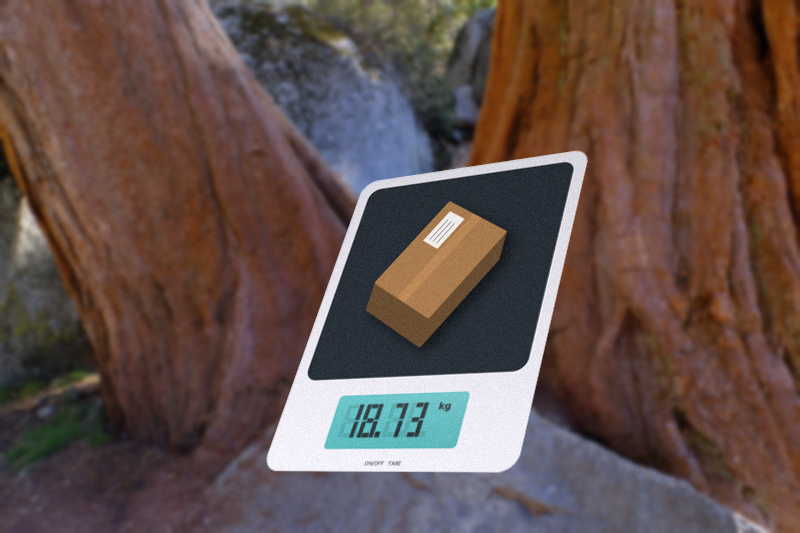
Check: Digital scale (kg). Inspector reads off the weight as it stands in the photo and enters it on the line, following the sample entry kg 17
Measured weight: kg 18.73
